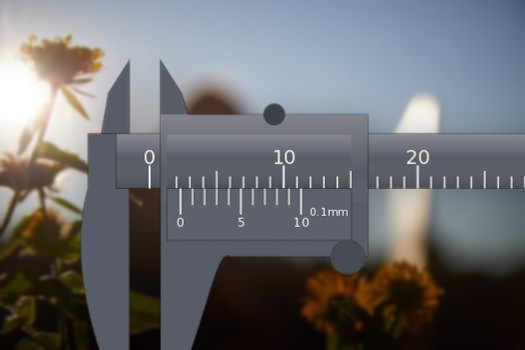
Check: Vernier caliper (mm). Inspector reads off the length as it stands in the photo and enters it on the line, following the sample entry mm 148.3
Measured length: mm 2.3
